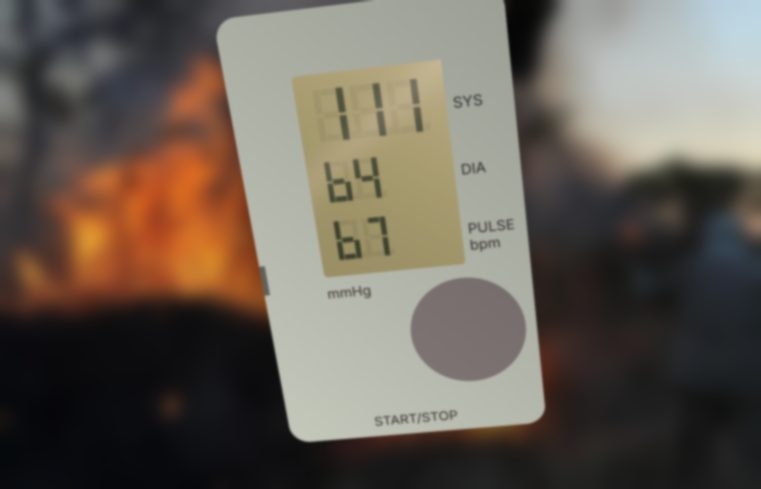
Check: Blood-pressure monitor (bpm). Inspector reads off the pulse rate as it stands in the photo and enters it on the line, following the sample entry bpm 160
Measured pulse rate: bpm 67
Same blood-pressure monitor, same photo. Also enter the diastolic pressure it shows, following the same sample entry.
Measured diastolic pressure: mmHg 64
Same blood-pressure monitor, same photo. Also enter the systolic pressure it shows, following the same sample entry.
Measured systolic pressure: mmHg 111
